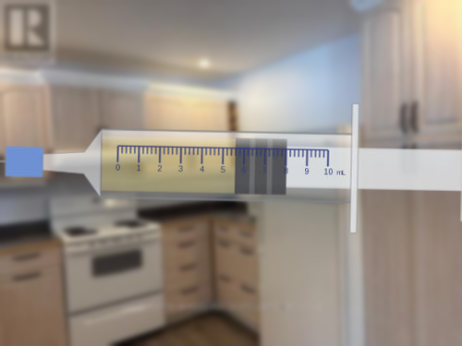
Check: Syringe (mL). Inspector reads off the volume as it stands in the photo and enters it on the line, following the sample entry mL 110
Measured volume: mL 5.6
